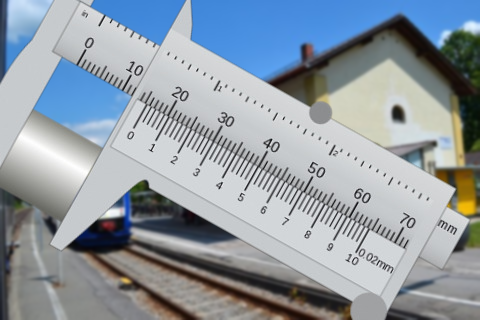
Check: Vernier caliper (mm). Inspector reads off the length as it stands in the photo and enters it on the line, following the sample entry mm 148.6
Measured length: mm 15.4
